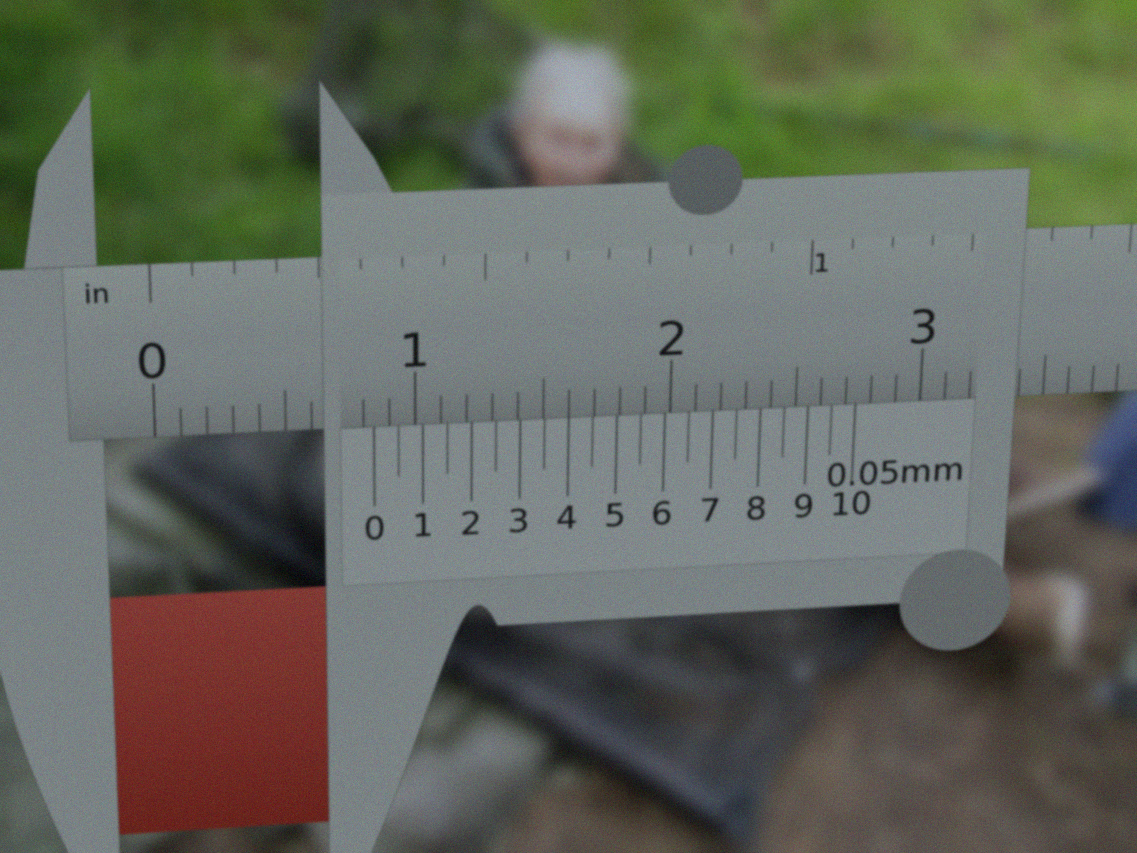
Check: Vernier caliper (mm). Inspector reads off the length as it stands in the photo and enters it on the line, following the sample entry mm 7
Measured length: mm 8.4
